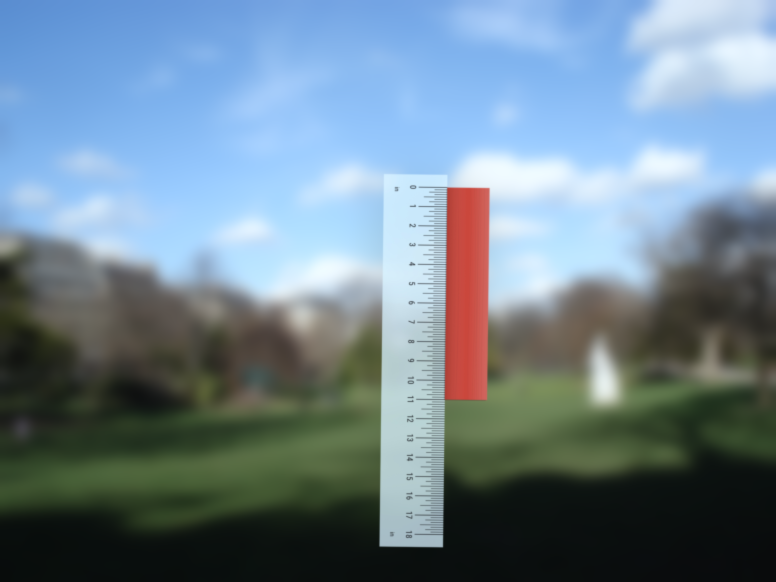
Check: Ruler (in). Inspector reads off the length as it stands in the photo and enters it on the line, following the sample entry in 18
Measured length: in 11
